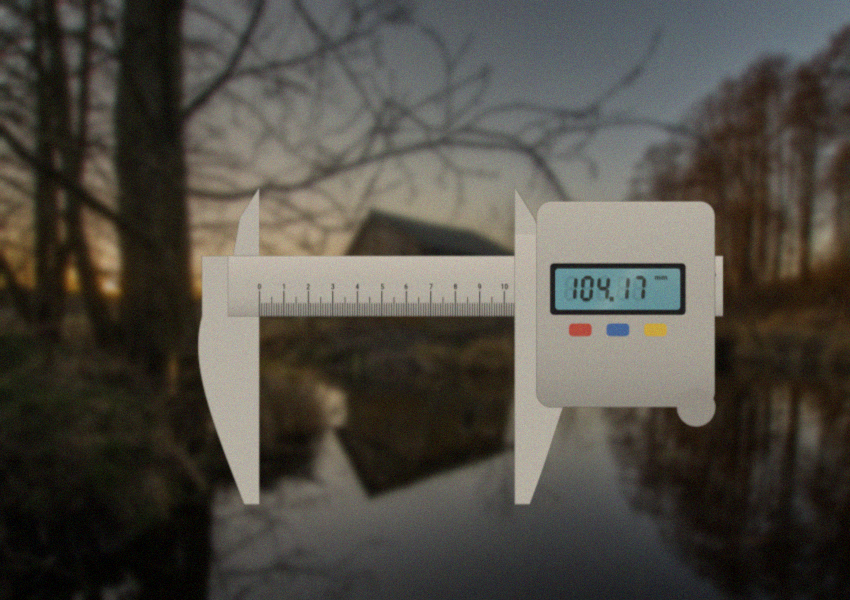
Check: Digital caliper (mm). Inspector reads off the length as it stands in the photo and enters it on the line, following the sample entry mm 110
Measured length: mm 104.17
